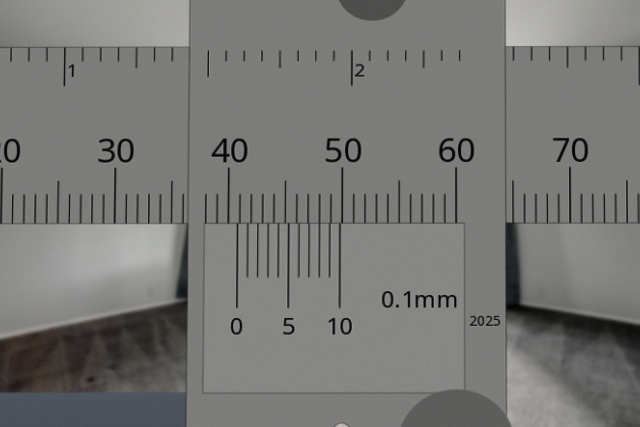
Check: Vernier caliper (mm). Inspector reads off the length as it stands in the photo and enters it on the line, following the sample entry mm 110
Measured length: mm 40.8
